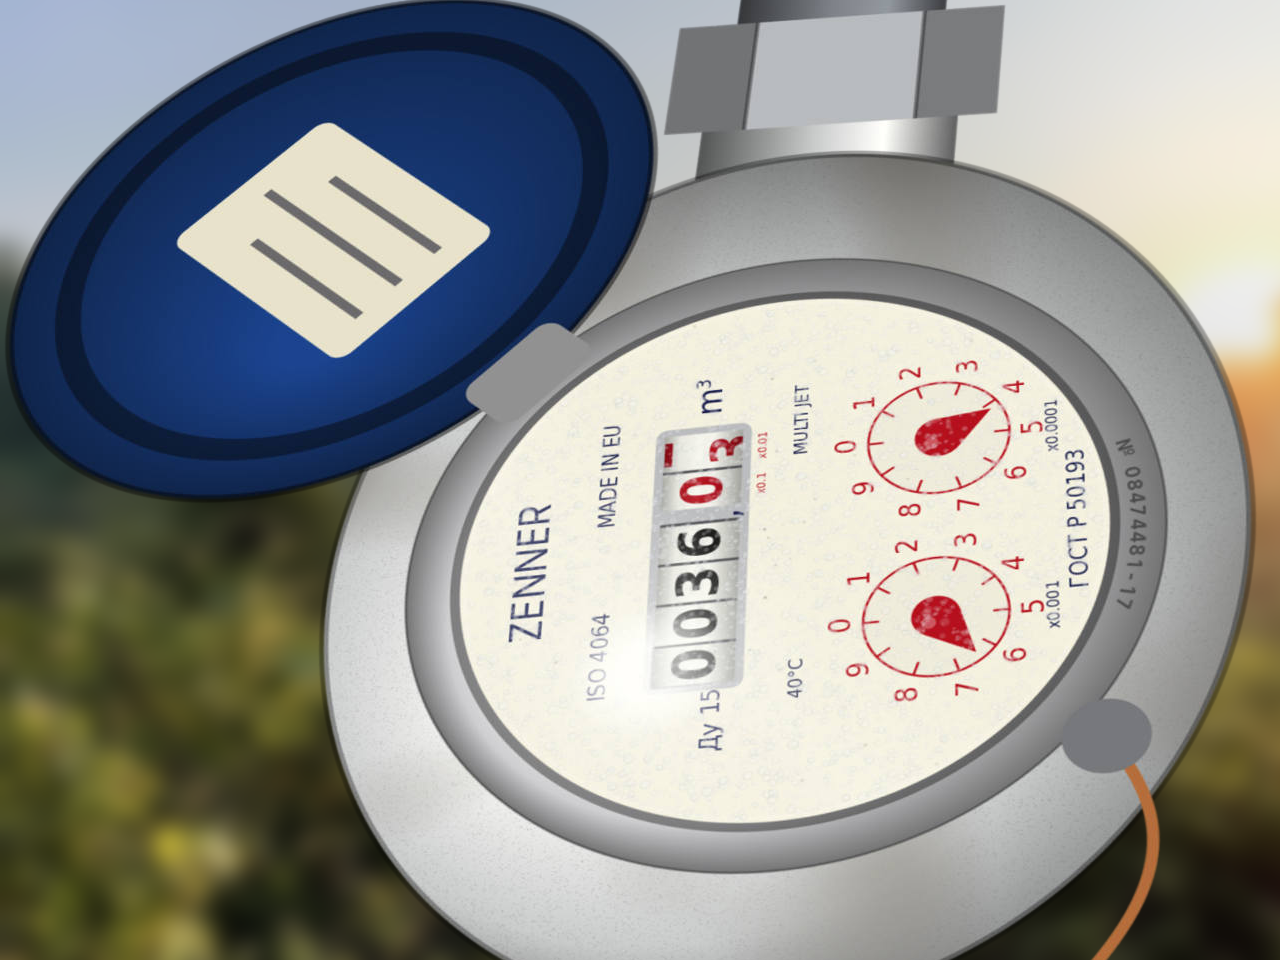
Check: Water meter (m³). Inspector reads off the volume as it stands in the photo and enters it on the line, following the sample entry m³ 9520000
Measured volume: m³ 36.0264
